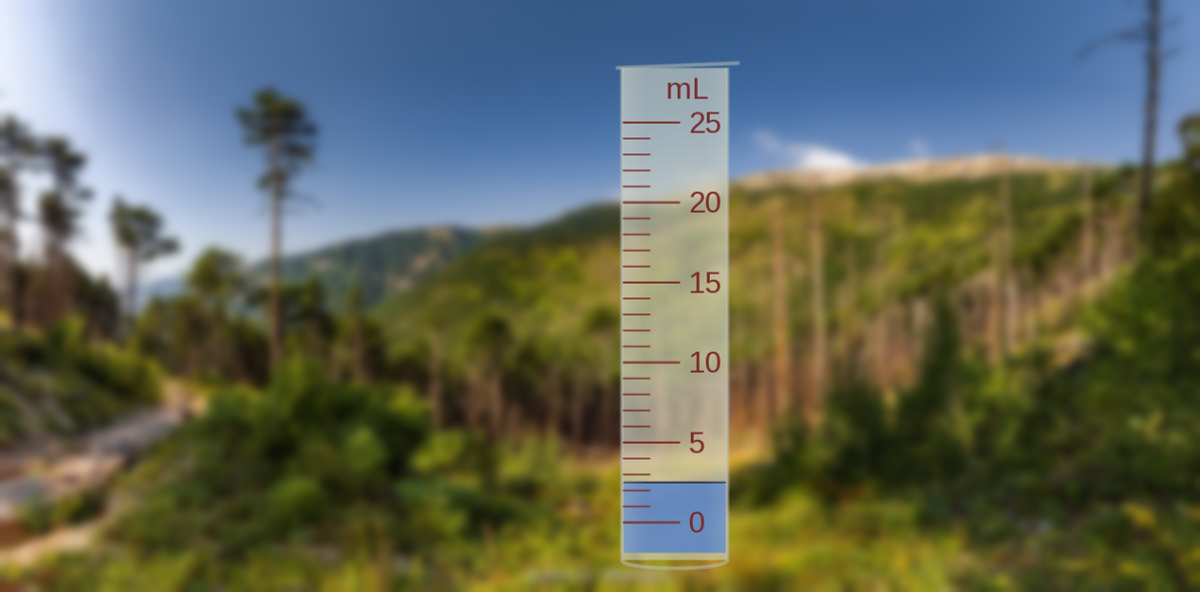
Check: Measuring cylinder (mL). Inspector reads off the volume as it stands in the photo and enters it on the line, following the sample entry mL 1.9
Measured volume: mL 2.5
